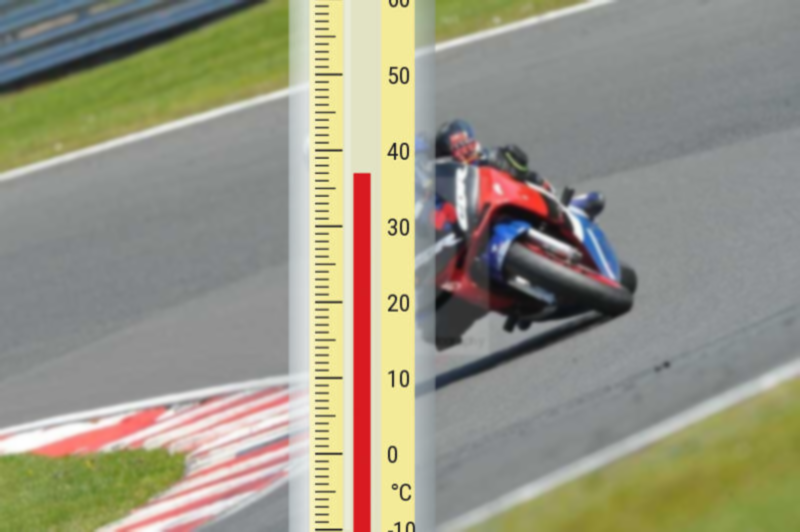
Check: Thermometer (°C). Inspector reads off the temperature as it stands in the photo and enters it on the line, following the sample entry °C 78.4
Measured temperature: °C 37
